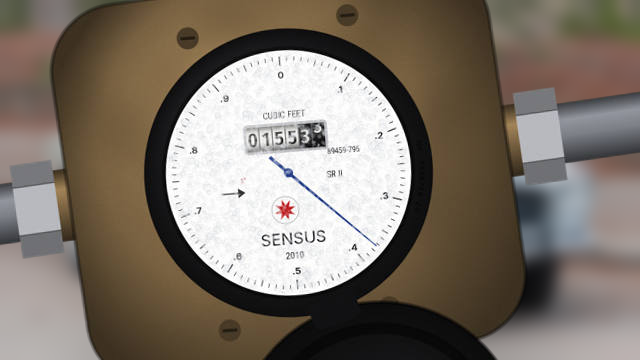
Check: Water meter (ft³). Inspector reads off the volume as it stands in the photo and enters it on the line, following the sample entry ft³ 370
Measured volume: ft³ 15533.37
